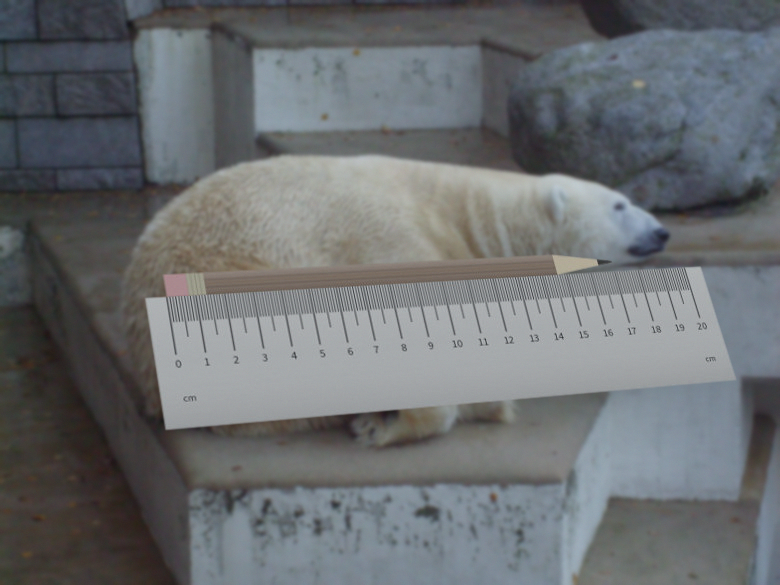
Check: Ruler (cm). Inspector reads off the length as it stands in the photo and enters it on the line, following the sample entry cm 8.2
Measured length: cm 17
